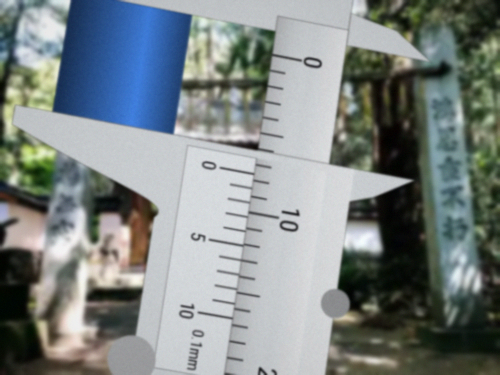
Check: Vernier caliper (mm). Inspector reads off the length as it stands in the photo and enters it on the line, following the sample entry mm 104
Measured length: mm 7.6
